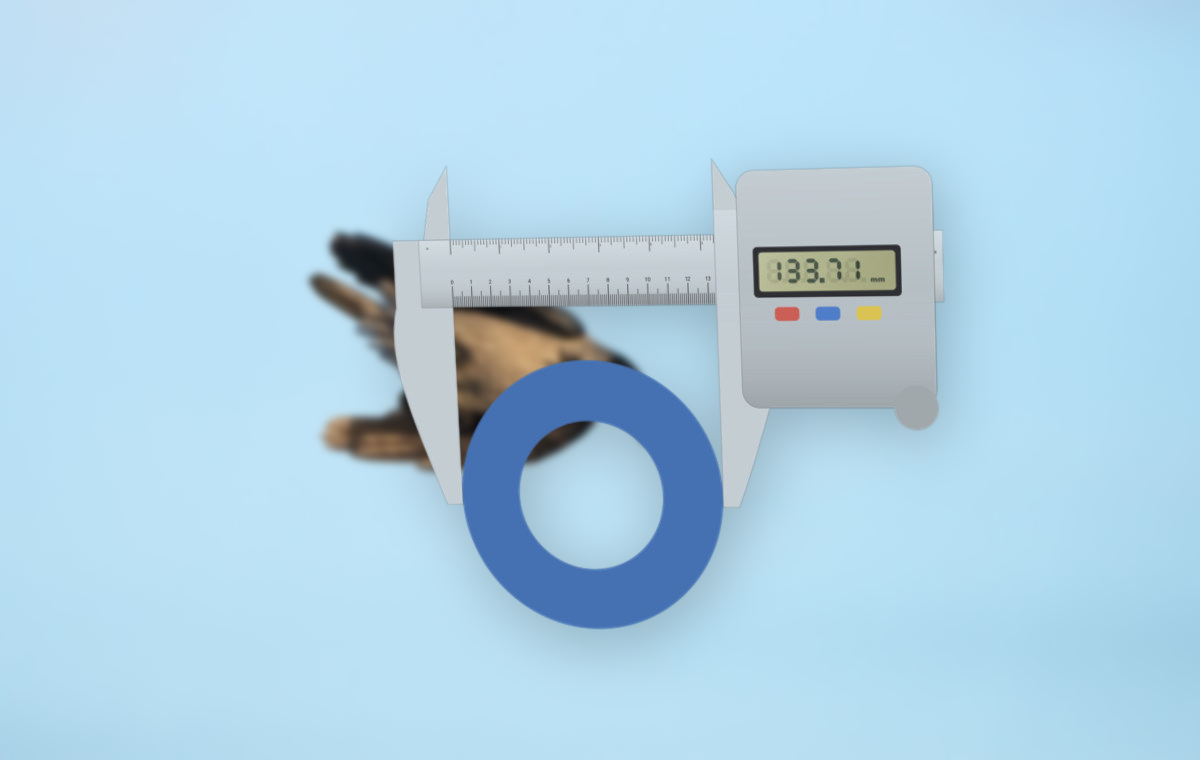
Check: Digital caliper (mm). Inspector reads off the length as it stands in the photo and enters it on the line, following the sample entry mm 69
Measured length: mm 133.71
